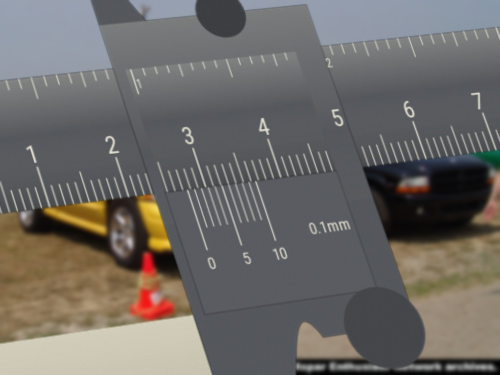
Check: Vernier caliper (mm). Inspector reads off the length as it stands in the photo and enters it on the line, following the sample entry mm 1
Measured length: mm 27.6
